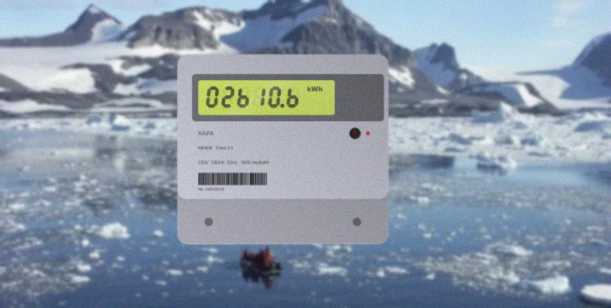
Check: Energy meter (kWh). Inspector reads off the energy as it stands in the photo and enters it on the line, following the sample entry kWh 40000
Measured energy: kWh 2610.6
